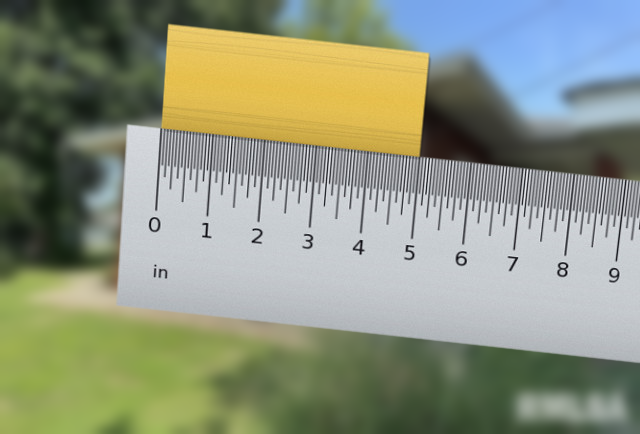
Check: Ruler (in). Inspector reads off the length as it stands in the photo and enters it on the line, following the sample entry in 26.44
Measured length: in 5
